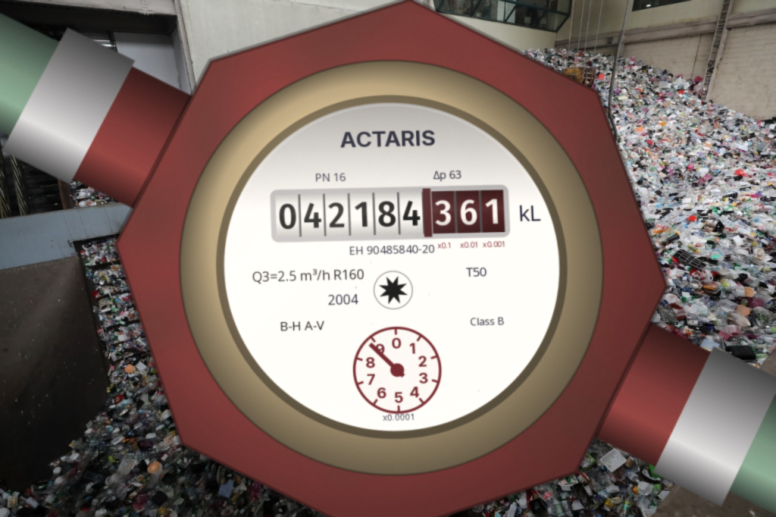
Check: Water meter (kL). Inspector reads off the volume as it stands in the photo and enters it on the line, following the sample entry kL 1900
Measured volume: kL 42184.3618
